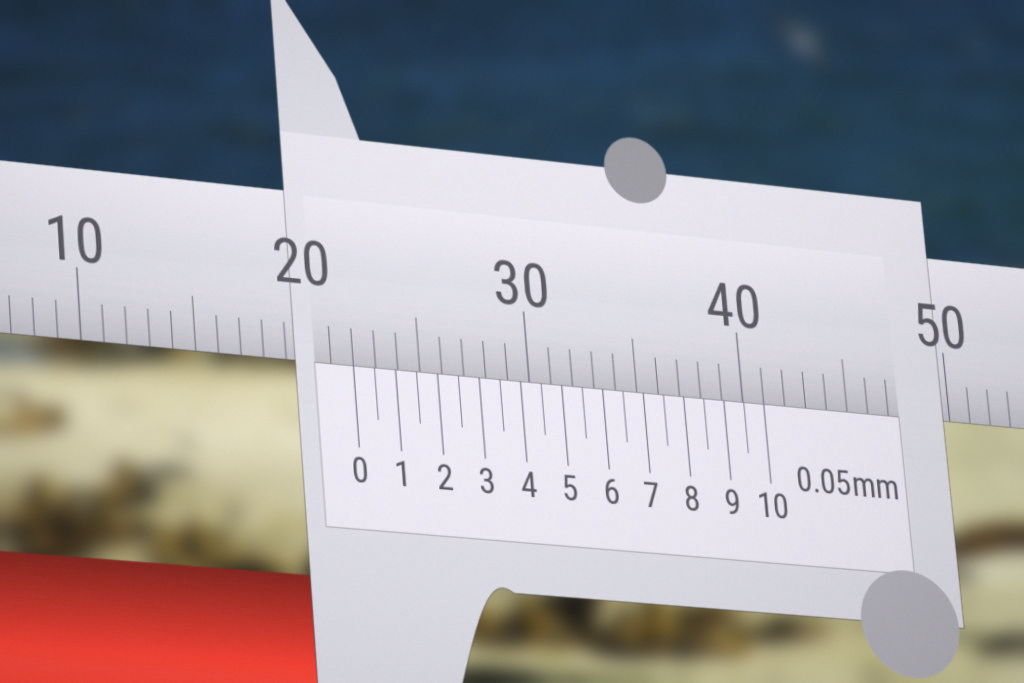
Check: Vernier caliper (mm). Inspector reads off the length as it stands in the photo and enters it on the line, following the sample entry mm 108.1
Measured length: mm 22.0
